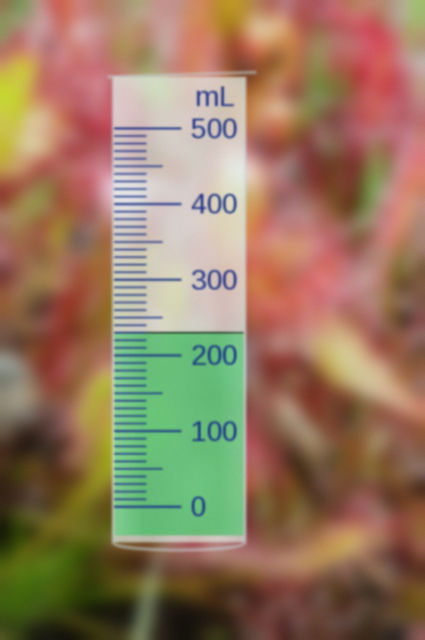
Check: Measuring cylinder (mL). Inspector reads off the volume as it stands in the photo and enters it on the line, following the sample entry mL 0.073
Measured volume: mL 230
